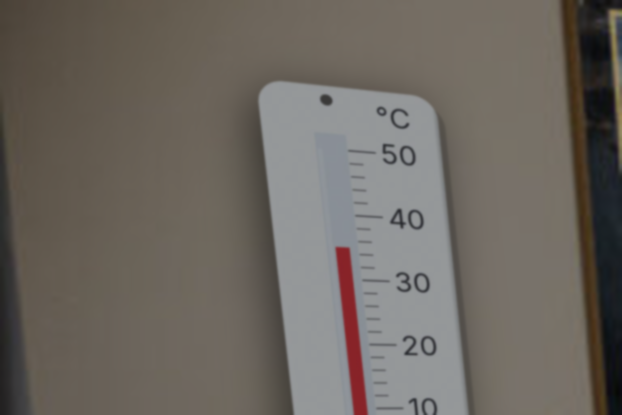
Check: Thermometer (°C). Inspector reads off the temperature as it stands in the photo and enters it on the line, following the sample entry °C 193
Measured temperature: °C 35
